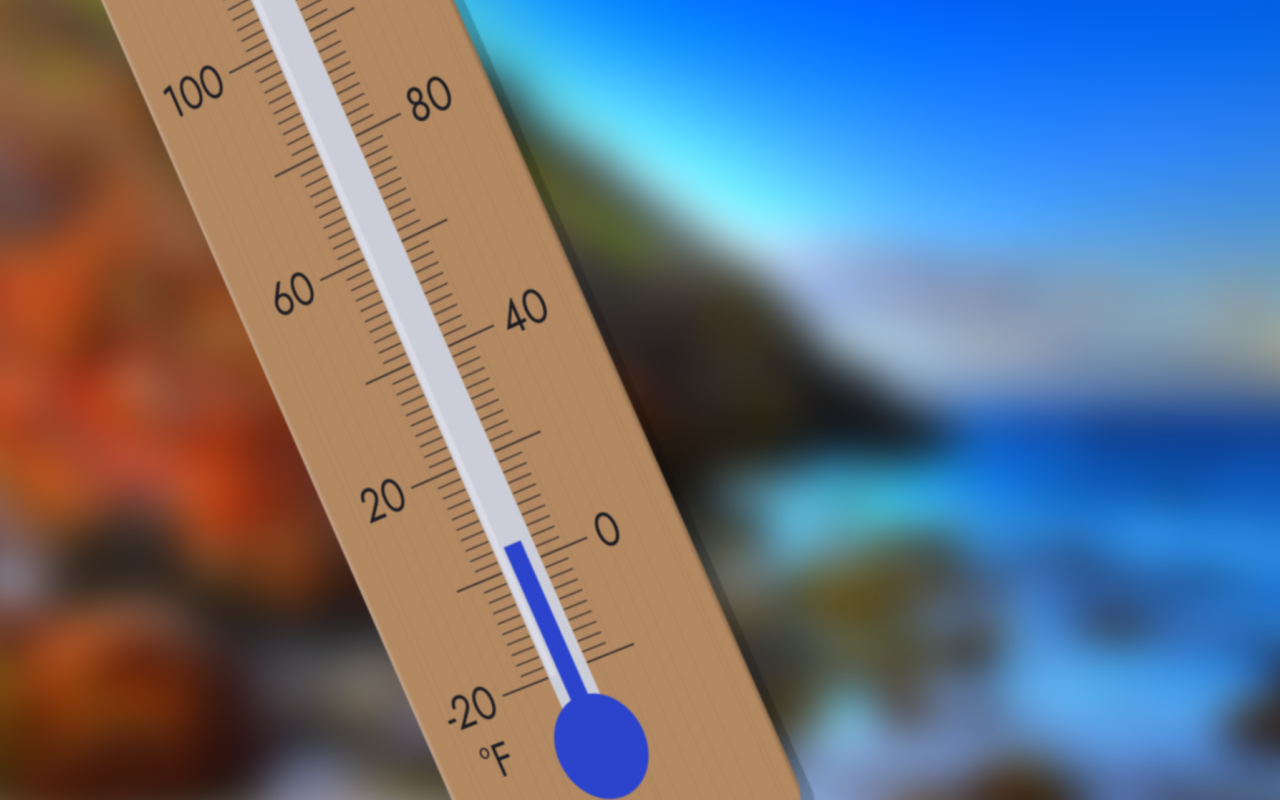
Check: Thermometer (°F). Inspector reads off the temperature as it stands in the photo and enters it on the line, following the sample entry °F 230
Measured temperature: °F 4
